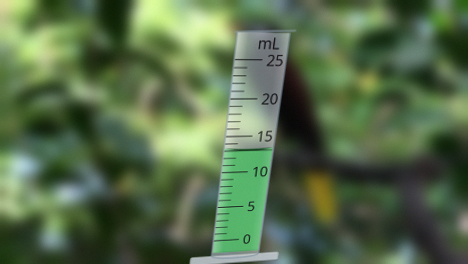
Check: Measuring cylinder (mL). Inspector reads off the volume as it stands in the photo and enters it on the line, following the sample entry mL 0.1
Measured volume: mL 13
